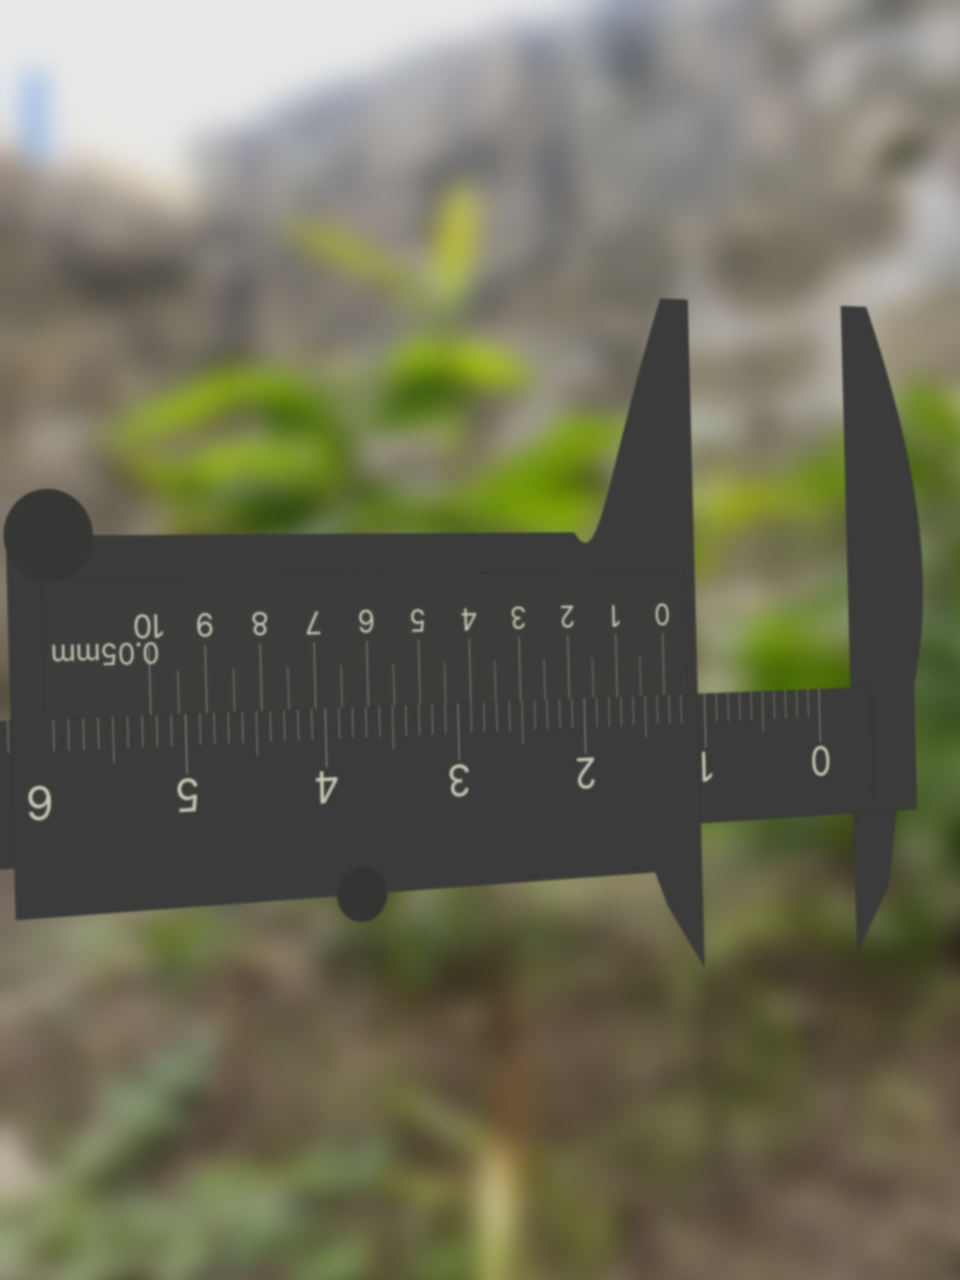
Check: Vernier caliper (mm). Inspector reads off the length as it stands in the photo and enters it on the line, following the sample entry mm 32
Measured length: mm 13.4
